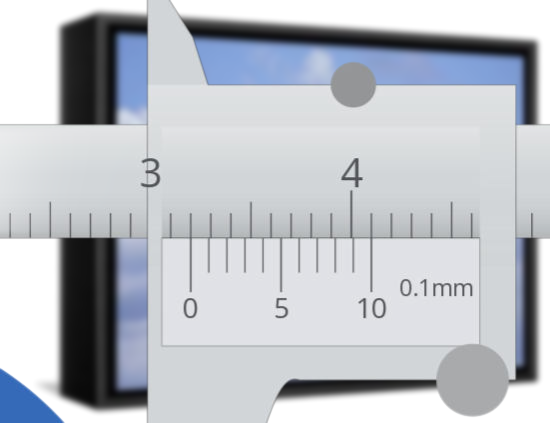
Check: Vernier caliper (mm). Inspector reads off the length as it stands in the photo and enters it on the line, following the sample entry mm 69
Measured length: mm 32.0
